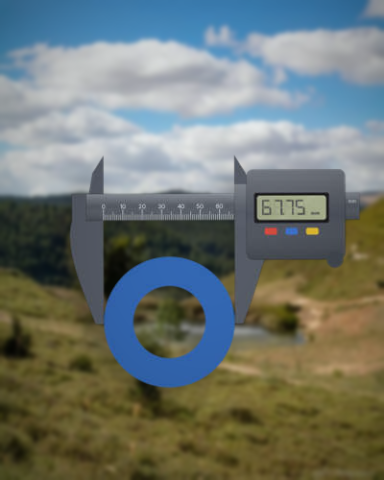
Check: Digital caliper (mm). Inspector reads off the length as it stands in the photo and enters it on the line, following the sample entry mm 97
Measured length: mm 67.75
